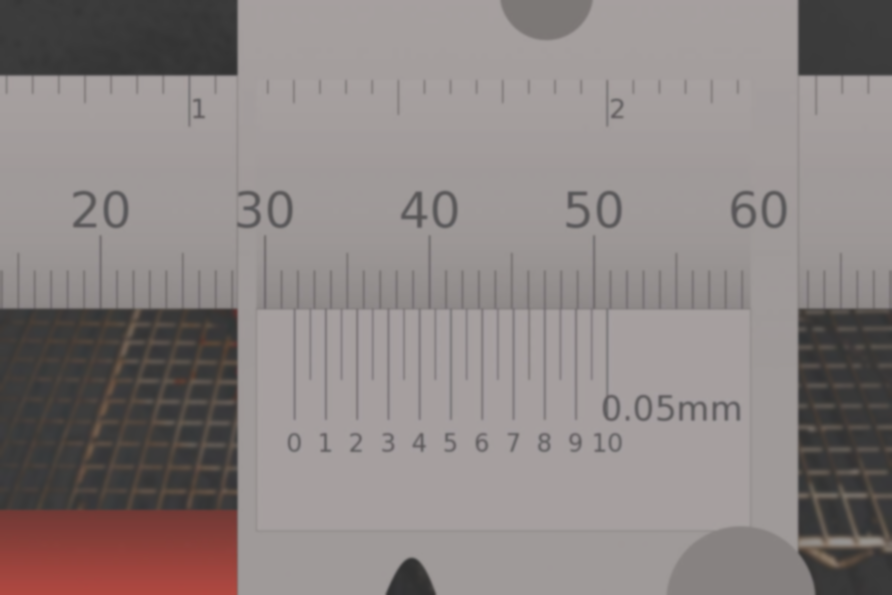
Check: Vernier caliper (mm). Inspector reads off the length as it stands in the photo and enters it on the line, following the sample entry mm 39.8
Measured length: mm 31.8
